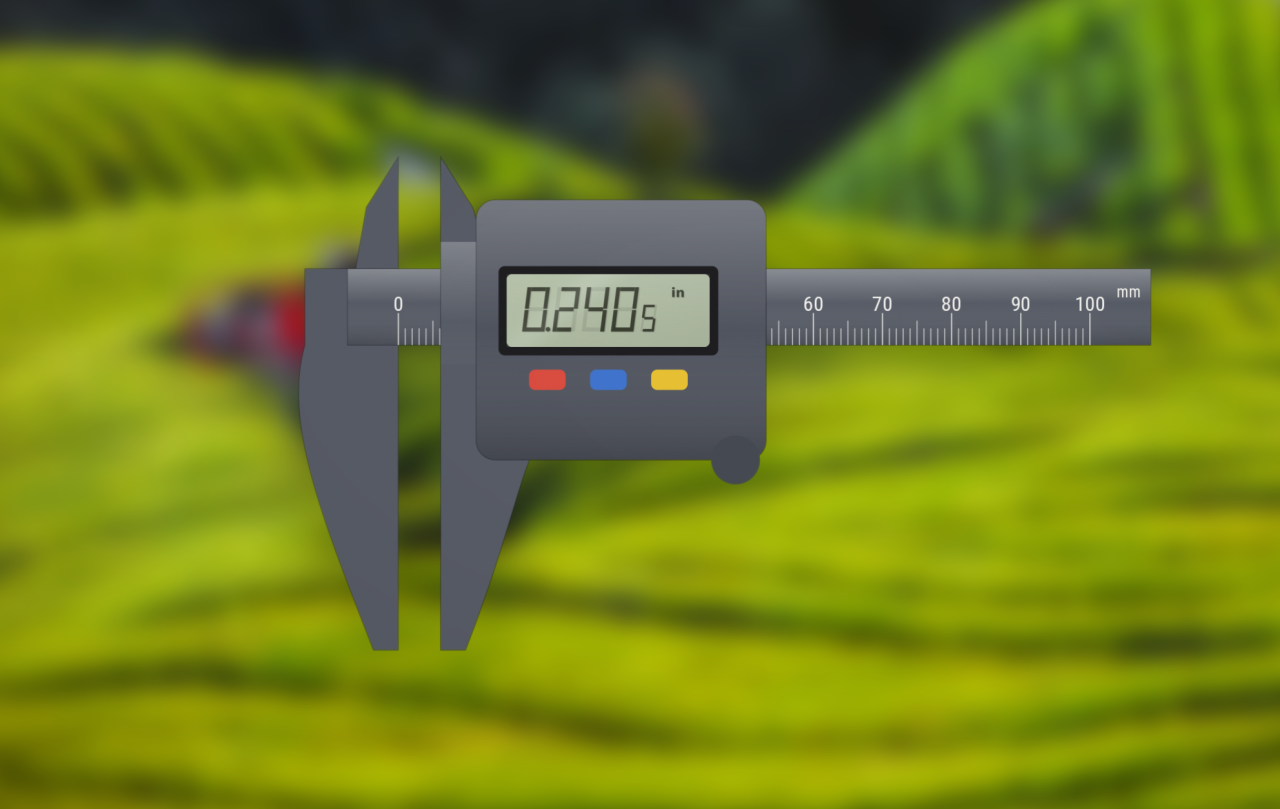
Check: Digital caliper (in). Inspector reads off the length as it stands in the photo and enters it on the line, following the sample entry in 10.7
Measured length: in 0.2405
